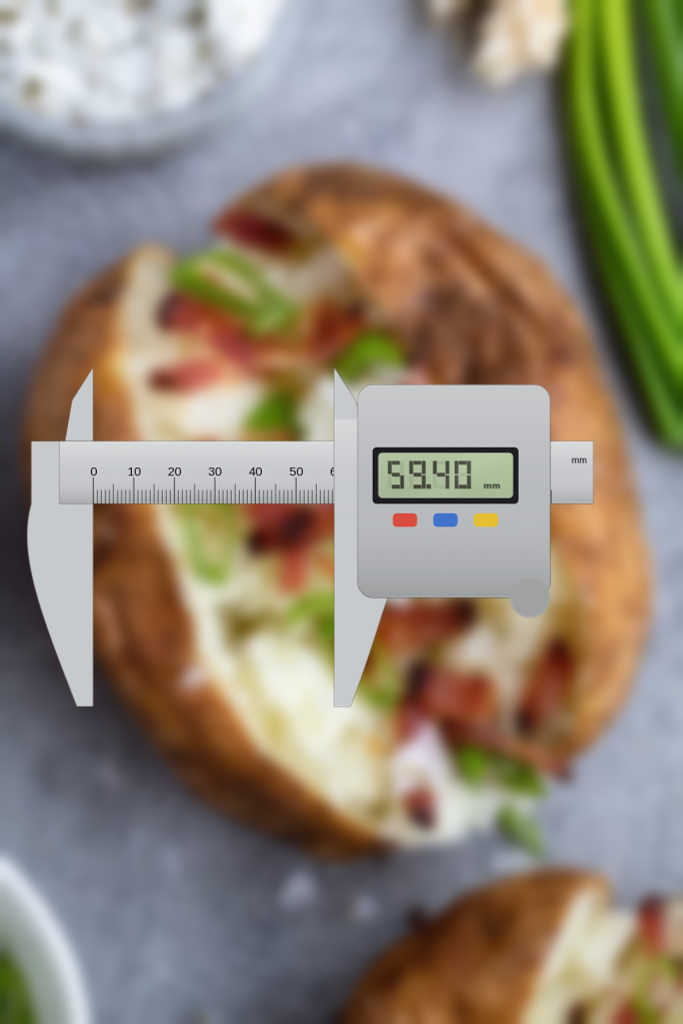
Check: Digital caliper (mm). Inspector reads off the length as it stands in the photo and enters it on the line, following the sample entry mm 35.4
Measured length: mm 59.40
